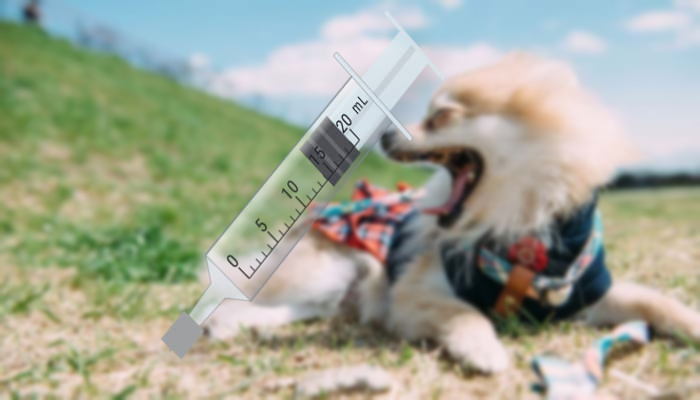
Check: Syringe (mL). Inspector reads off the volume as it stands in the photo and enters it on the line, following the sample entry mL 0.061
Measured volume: mL 14
